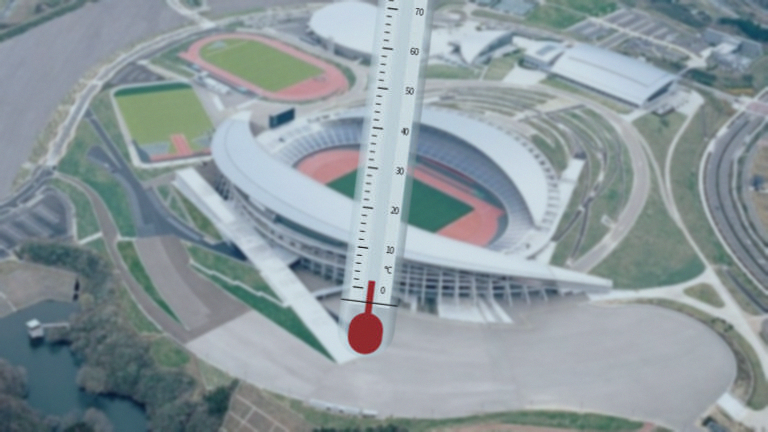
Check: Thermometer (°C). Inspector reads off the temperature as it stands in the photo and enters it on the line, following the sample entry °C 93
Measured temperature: °C 2
